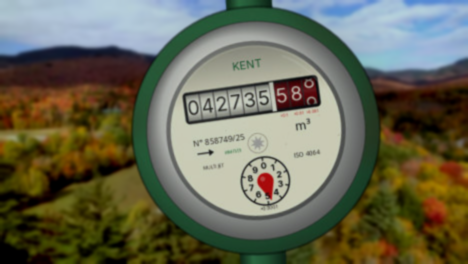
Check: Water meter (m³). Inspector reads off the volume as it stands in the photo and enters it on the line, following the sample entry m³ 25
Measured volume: m³ 42735.5884
